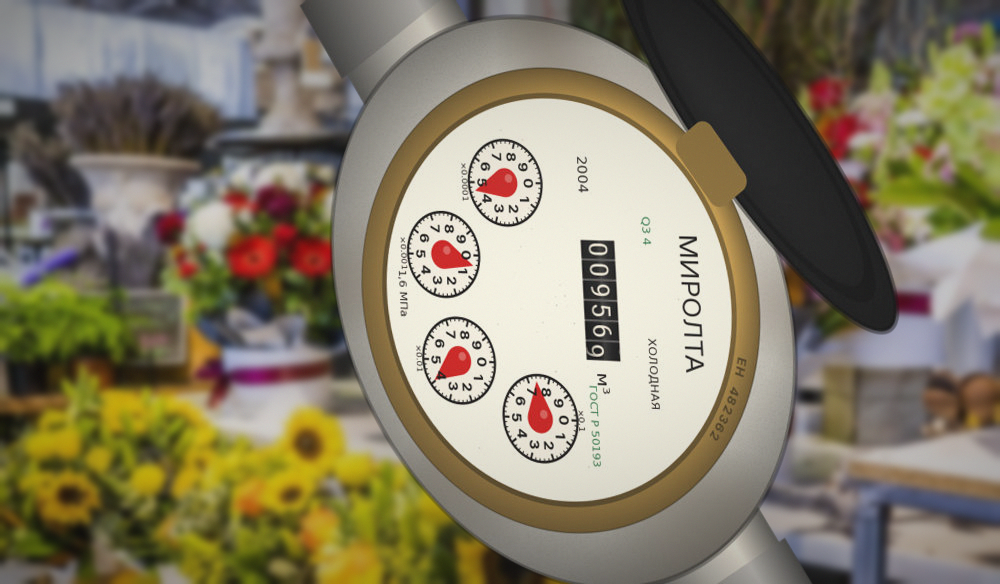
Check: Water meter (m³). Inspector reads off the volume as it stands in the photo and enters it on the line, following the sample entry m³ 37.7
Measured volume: m³ 9568.7404
